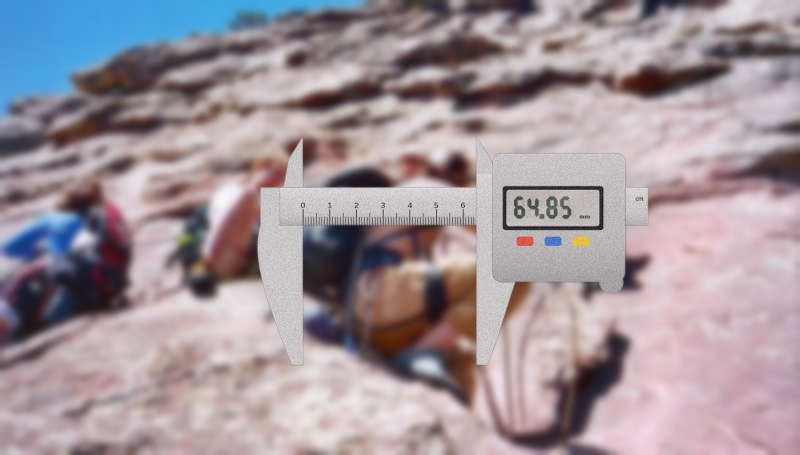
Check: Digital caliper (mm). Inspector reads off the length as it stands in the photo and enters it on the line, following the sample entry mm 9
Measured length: mm 64.85
